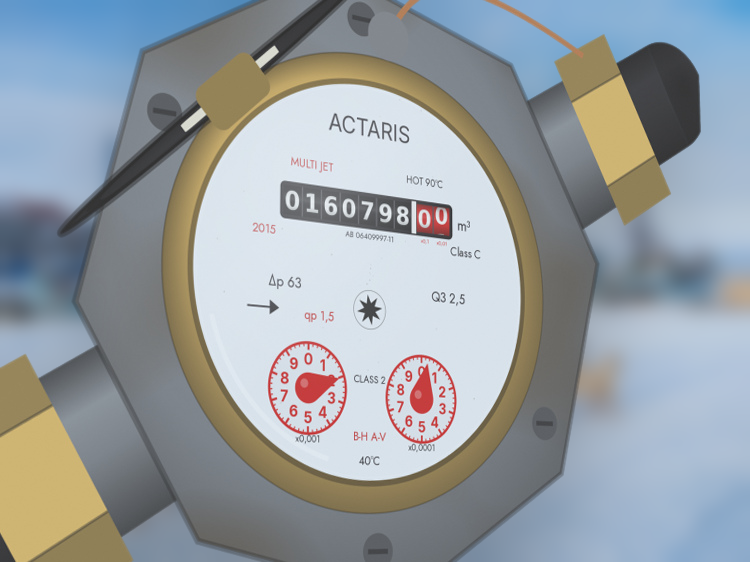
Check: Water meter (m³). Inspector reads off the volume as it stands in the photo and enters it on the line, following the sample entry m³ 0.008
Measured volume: m³ 160798.0020
